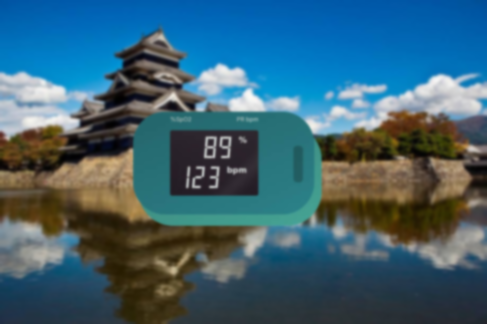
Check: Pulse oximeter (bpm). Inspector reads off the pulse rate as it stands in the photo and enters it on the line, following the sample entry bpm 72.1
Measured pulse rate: bpm 123
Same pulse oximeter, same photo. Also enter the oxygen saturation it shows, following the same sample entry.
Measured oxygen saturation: % 89
